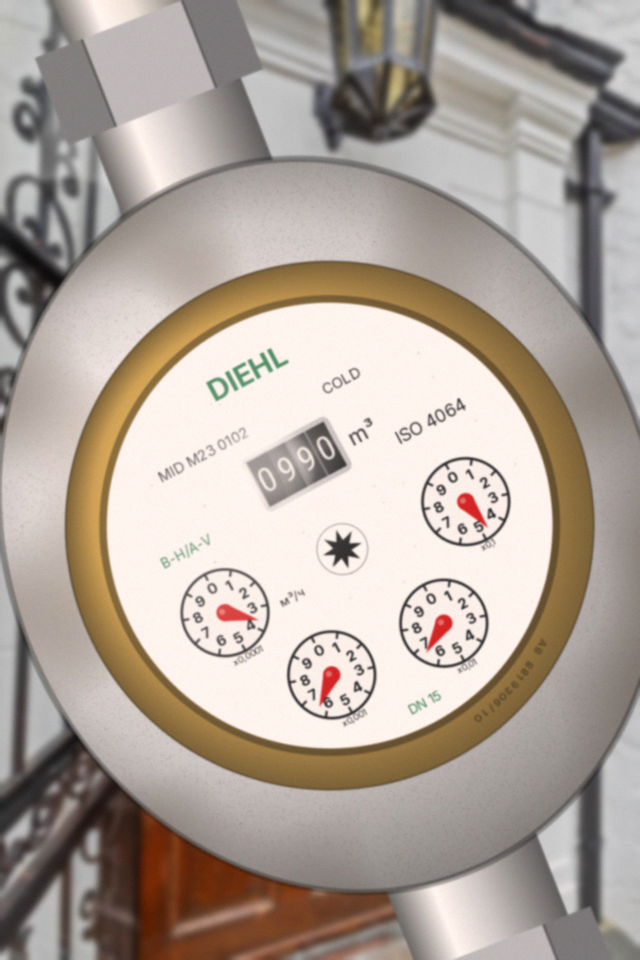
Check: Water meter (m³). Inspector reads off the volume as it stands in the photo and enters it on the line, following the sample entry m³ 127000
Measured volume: m³ 990.4663
